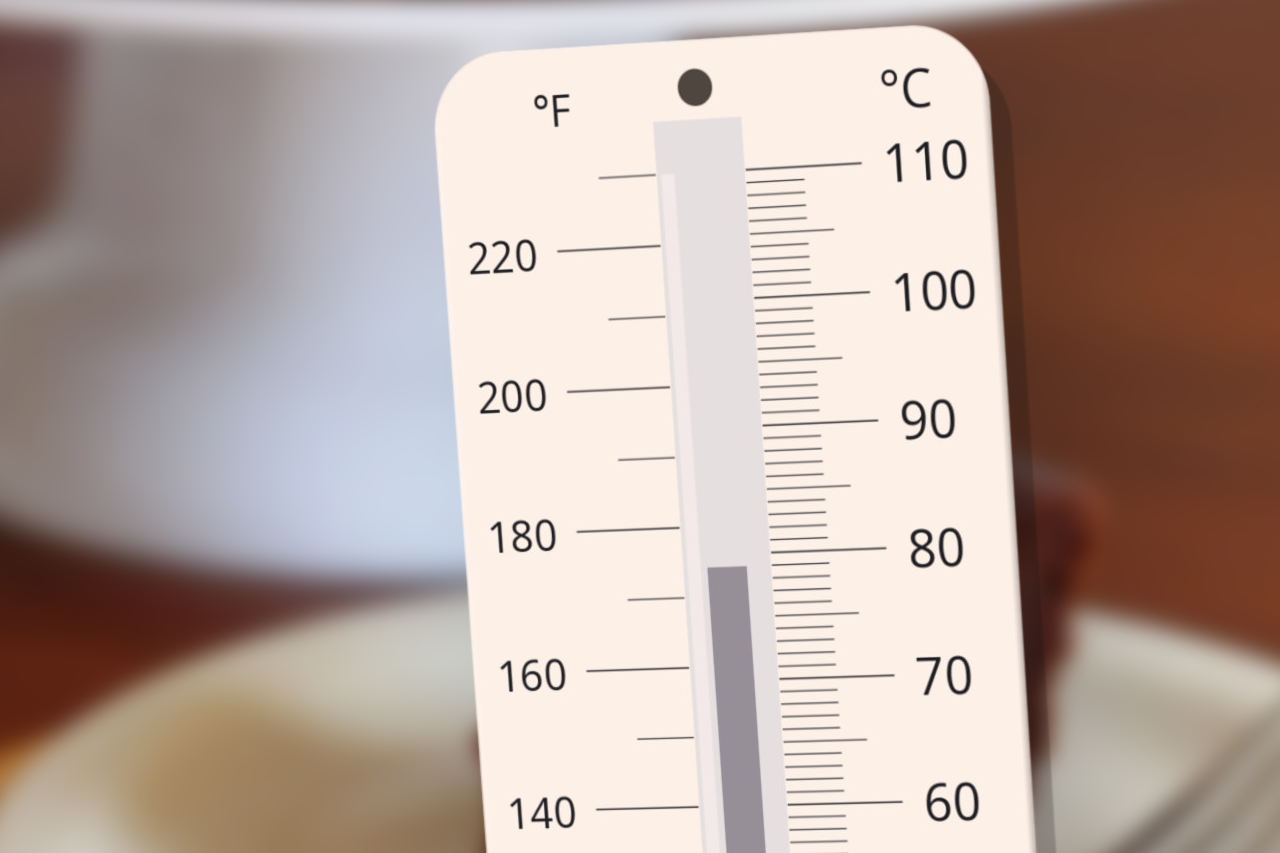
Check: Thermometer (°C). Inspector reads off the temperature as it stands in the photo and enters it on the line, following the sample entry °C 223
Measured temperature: °C 79
